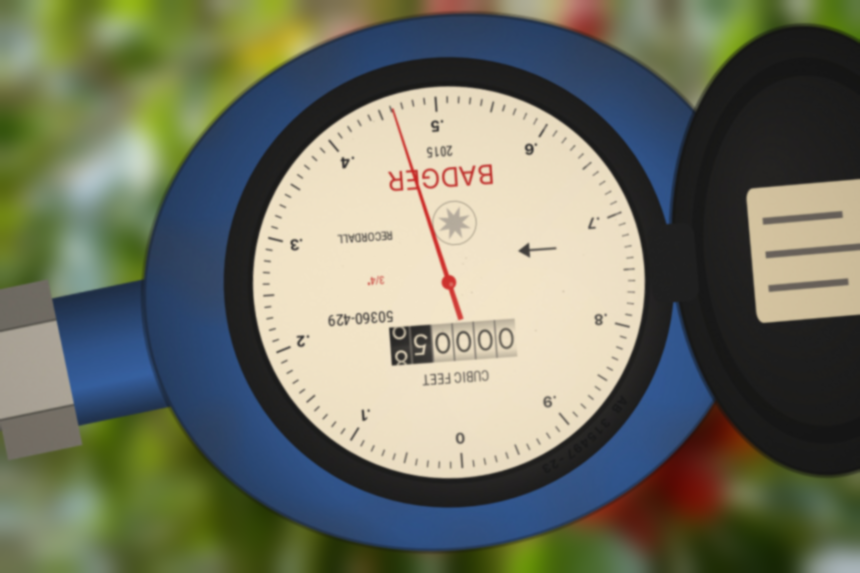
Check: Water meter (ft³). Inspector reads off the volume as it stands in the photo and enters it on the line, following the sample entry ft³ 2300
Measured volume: ft³ 58.46
